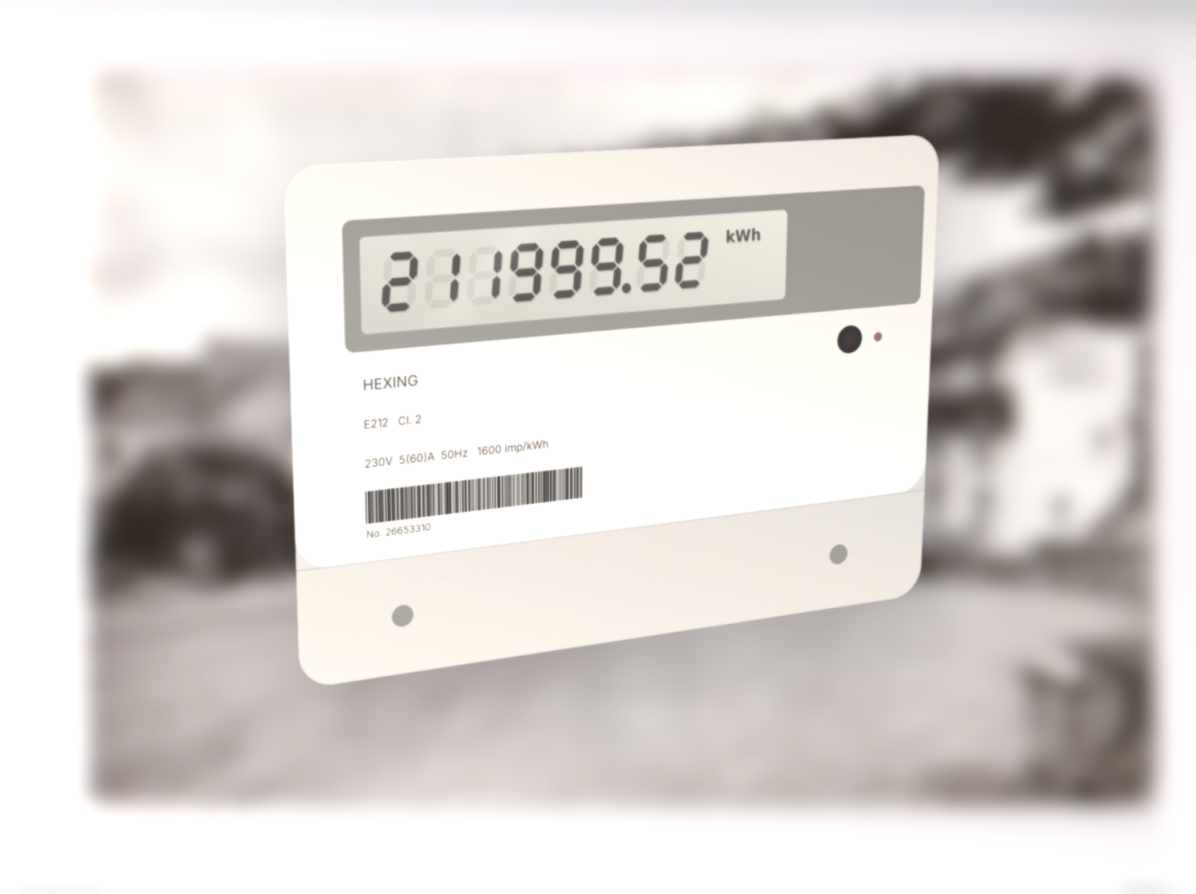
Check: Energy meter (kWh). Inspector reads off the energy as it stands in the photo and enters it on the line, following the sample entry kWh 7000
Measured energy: kWh 211999.52
